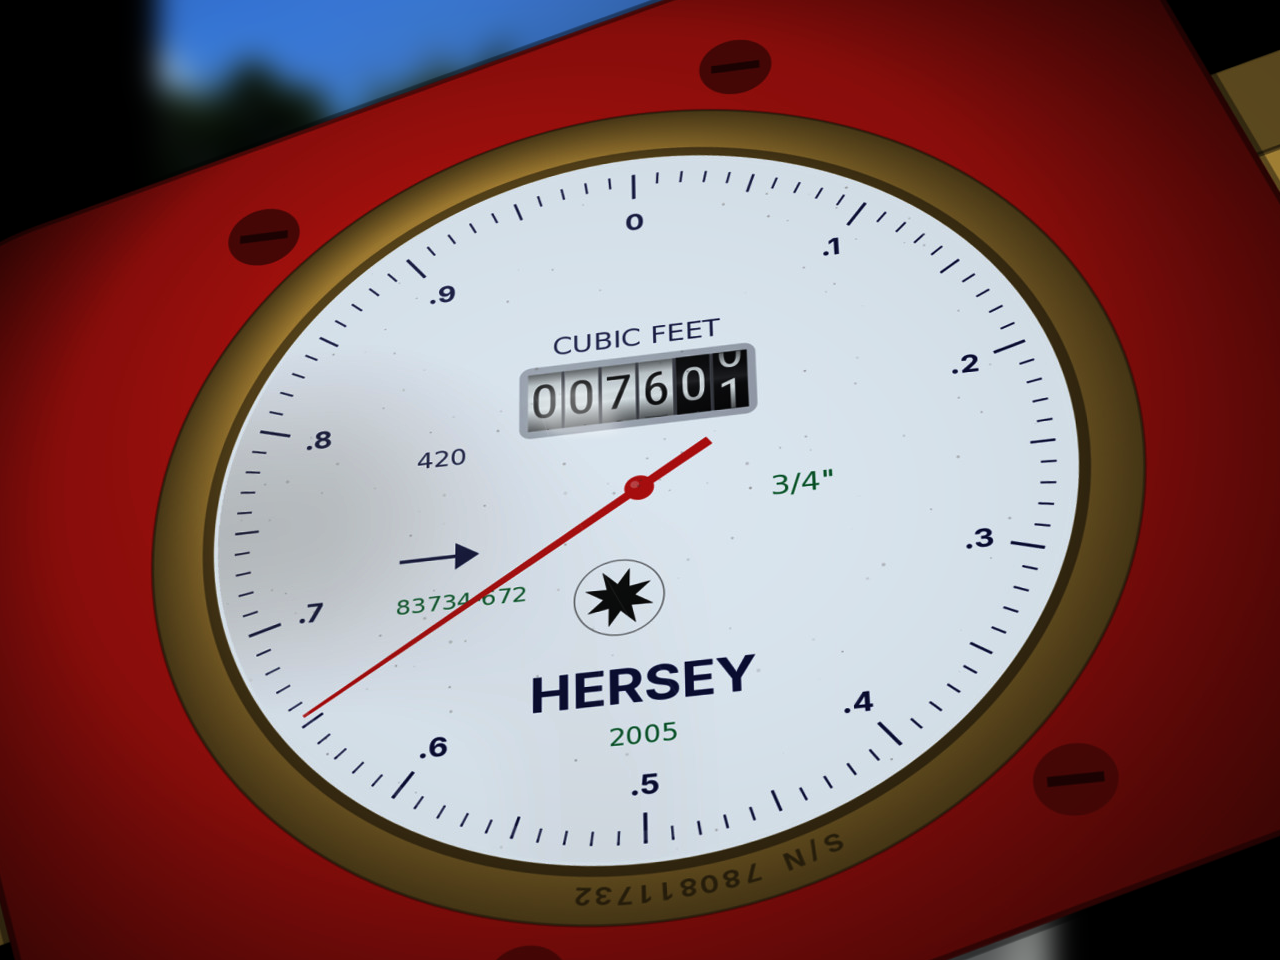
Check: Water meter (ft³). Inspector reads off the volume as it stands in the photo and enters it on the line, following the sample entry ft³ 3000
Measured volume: ft³ 7600.65
